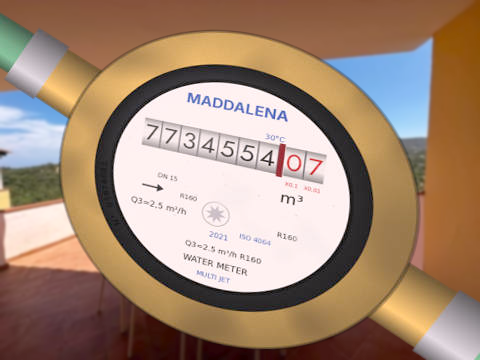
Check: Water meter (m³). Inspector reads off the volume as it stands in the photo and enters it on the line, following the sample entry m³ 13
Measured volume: m³ 7734554.07
